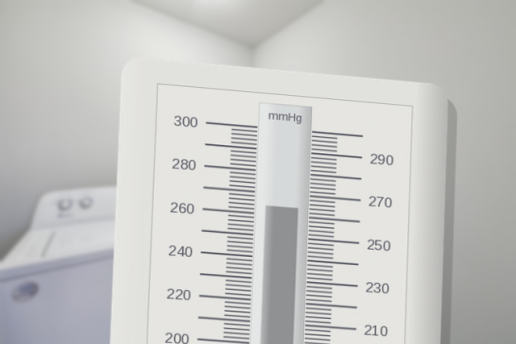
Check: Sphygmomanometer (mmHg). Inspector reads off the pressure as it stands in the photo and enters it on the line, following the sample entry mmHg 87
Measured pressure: mmHg 264
